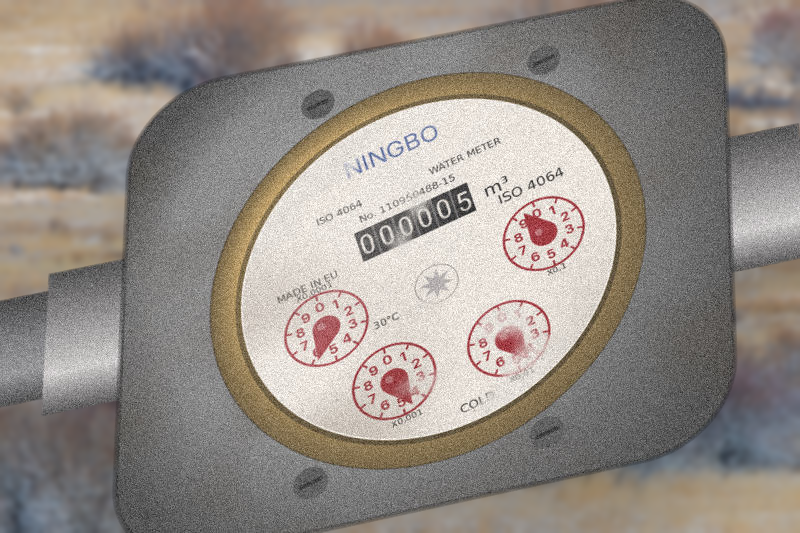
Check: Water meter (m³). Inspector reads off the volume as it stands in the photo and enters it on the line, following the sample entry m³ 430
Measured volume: m³ 4.9445
